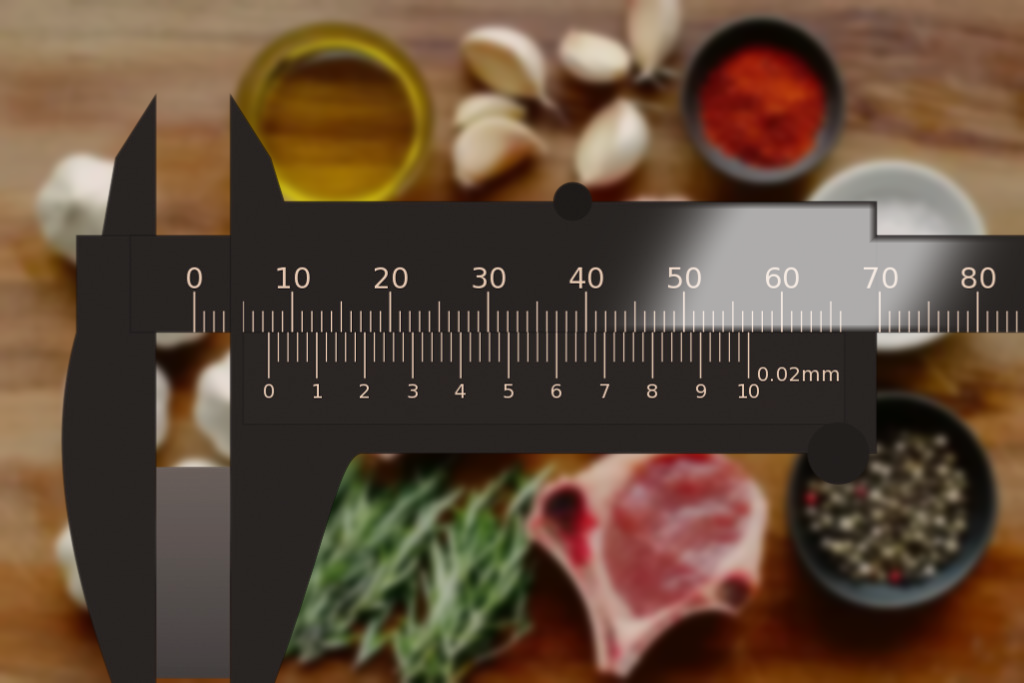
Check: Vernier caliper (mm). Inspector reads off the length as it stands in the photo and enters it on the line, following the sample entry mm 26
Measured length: mm 7.6
